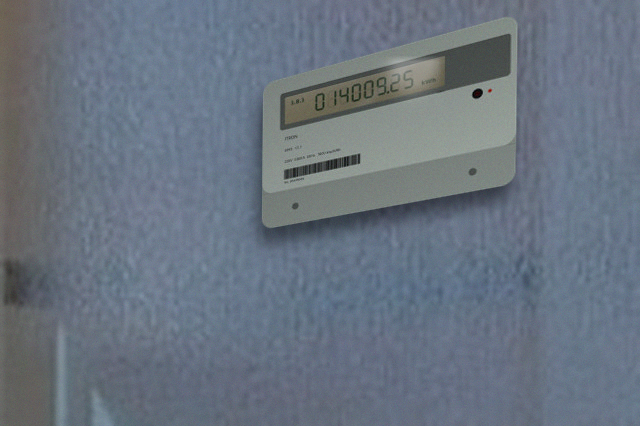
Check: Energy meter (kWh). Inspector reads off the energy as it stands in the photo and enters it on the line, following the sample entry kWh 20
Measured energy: kWh 14009.25
